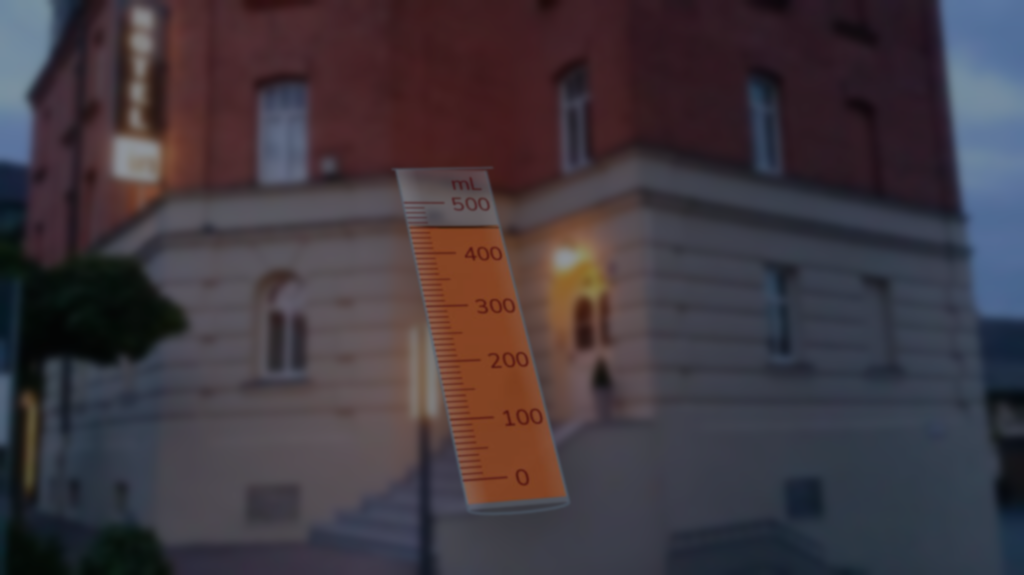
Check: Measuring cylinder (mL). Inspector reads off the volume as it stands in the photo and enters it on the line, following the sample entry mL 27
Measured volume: mL 450
